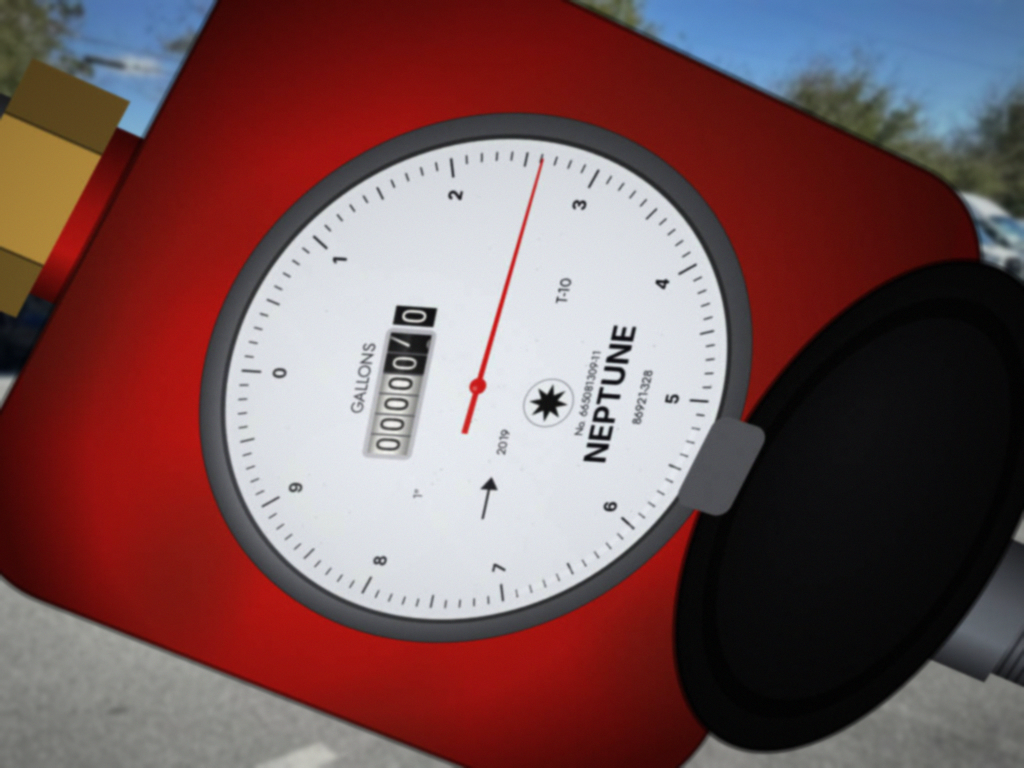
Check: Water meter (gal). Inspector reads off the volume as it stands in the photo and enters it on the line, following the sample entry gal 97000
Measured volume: gal 72.6
